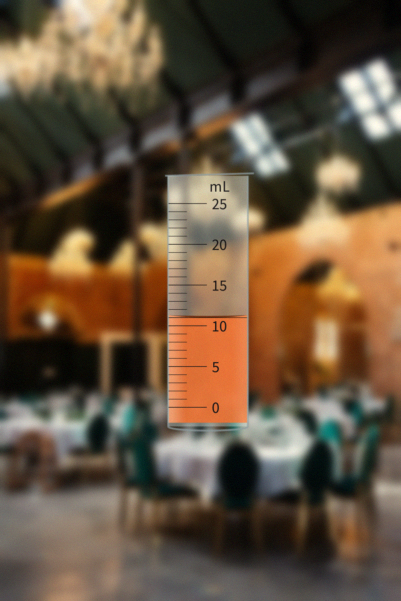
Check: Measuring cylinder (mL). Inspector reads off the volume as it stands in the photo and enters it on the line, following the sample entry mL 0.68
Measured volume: mL 11
